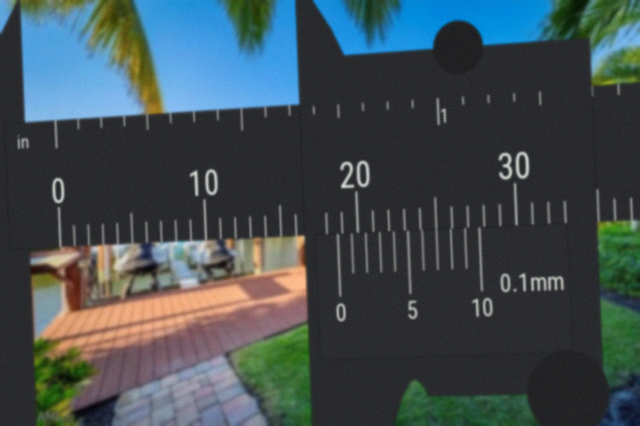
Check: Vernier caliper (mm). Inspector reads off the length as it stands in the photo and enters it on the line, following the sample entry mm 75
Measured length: mm 18.7
